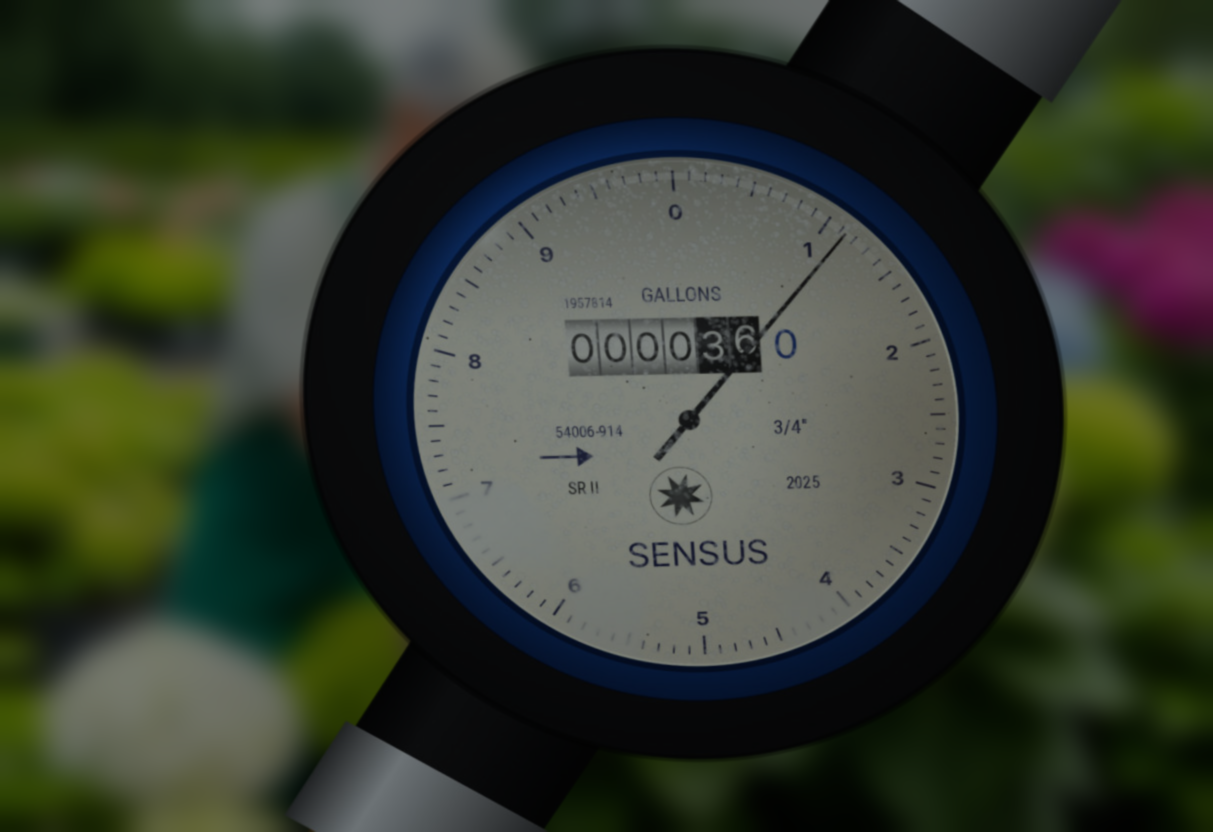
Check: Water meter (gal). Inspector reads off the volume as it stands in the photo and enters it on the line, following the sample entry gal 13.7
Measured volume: gal 361.1
